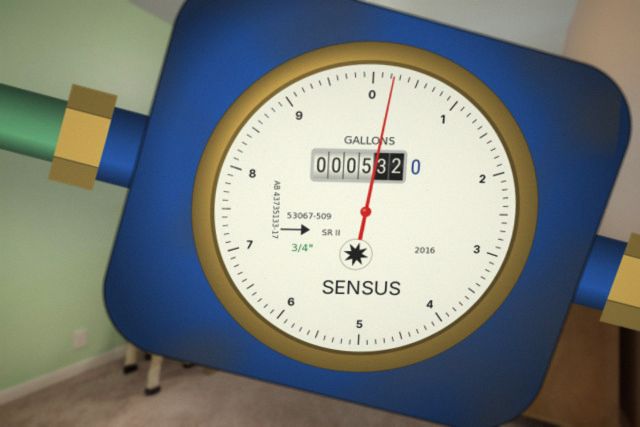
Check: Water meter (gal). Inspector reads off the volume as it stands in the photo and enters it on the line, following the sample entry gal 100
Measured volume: gal 5320.2
